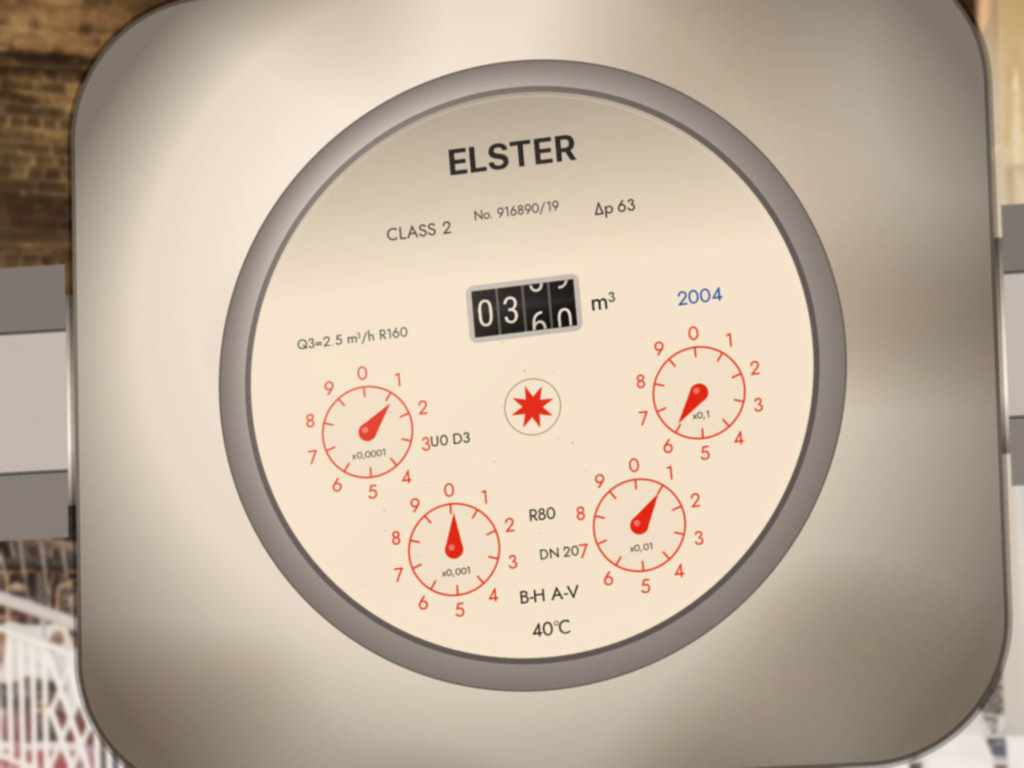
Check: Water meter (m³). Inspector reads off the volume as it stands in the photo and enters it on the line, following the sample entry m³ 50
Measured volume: m³ 359.6101
